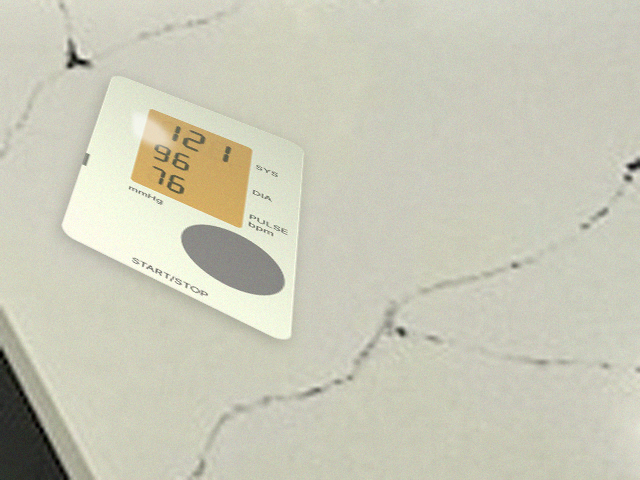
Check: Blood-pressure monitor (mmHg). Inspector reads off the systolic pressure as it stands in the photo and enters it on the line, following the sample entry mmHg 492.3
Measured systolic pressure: mmHg 121
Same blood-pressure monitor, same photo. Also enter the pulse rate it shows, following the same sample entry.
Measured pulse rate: bpm 76
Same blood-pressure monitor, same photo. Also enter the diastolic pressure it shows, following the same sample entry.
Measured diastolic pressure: mmHg 96
